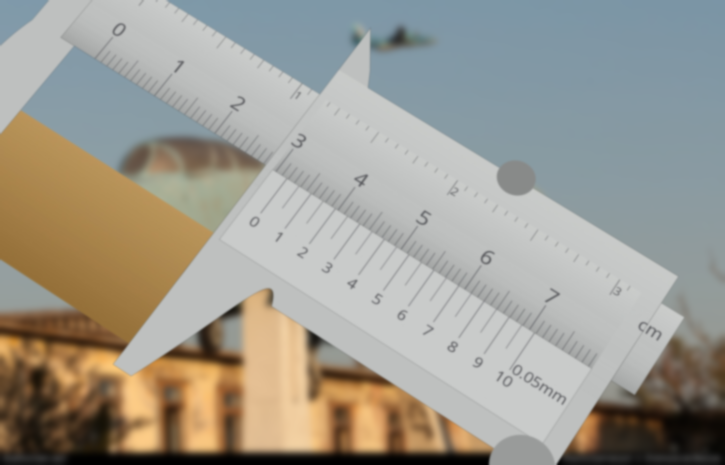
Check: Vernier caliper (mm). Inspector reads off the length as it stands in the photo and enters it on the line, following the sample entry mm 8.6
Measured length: mm 31.8
